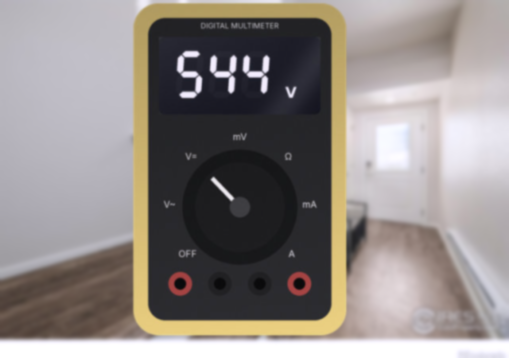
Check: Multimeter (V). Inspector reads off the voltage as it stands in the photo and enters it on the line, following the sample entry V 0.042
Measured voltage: V 544
